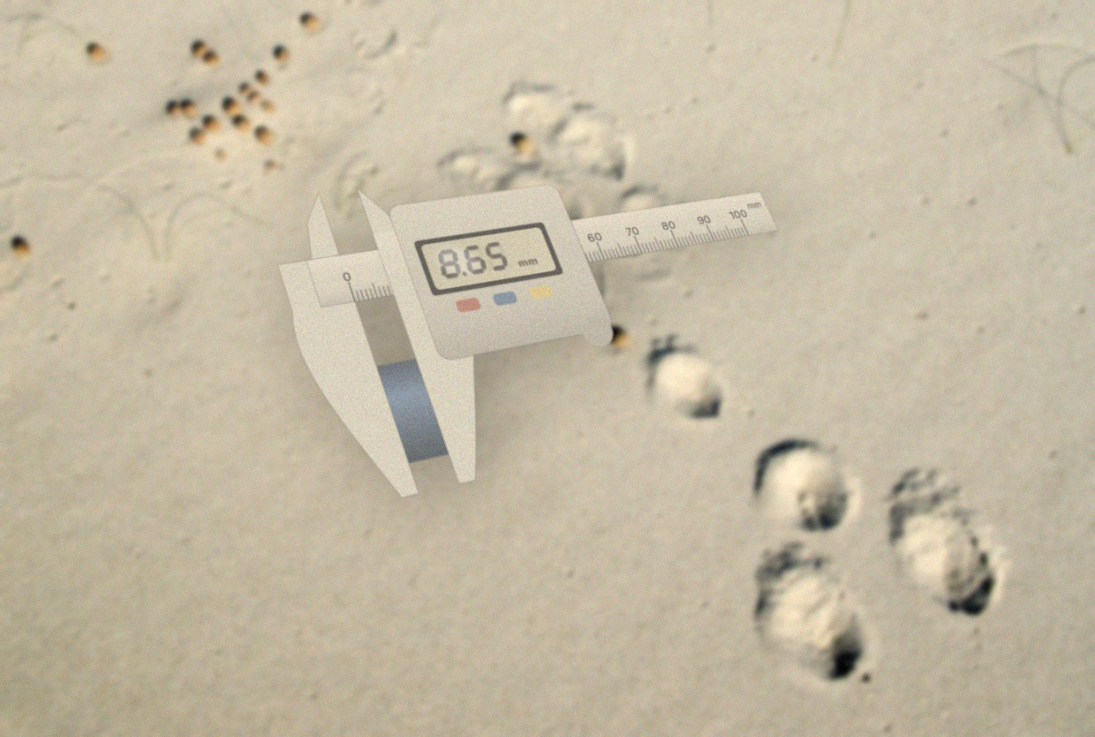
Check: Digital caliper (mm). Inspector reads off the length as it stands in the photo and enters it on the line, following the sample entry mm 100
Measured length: mm 8.65
